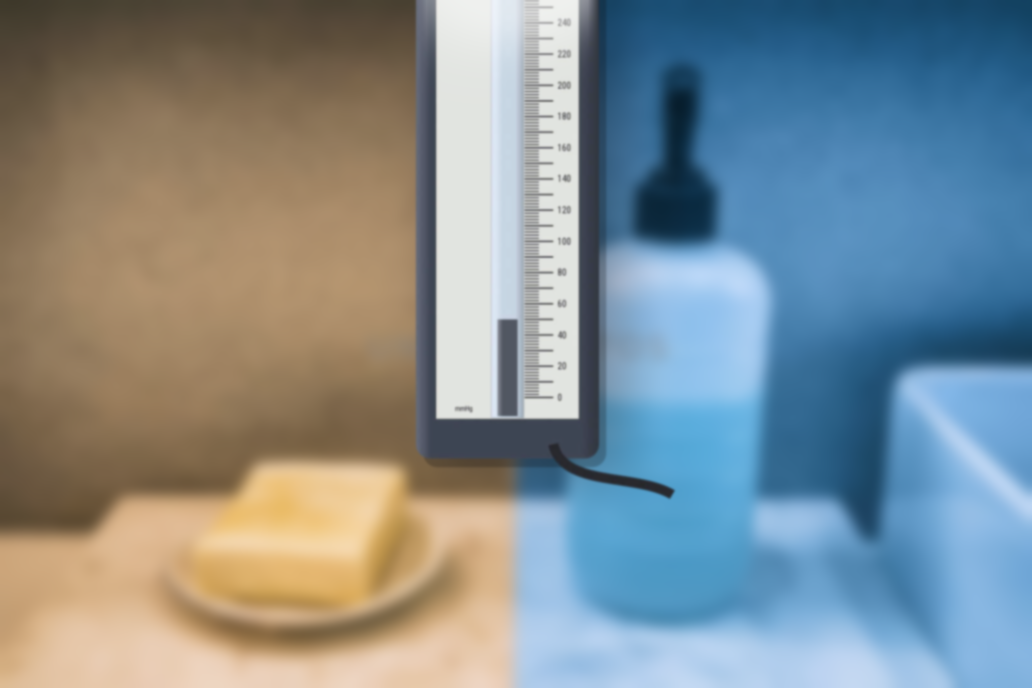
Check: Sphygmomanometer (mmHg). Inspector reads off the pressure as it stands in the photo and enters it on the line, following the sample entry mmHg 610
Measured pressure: mmHg 50
